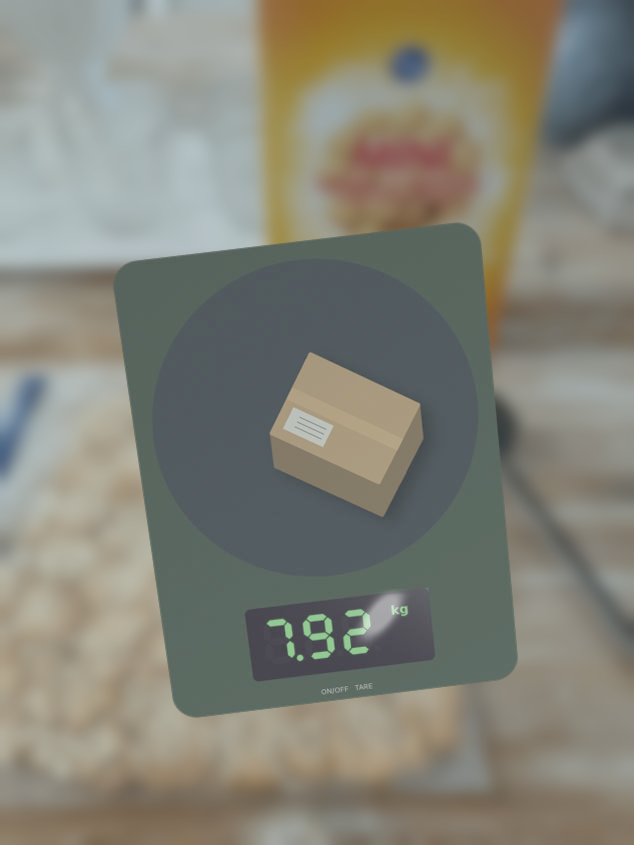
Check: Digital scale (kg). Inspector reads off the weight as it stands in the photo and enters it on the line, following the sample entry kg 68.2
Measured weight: kg 7.92
